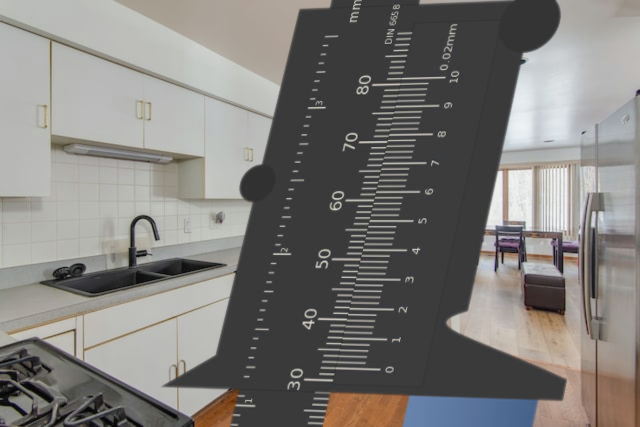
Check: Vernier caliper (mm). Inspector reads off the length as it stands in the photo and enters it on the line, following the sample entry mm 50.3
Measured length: mm 32.0
